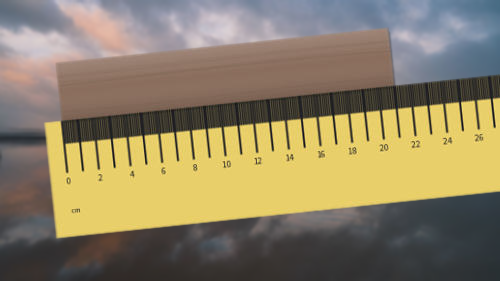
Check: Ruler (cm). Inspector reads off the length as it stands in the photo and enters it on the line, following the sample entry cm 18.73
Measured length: cm 21
